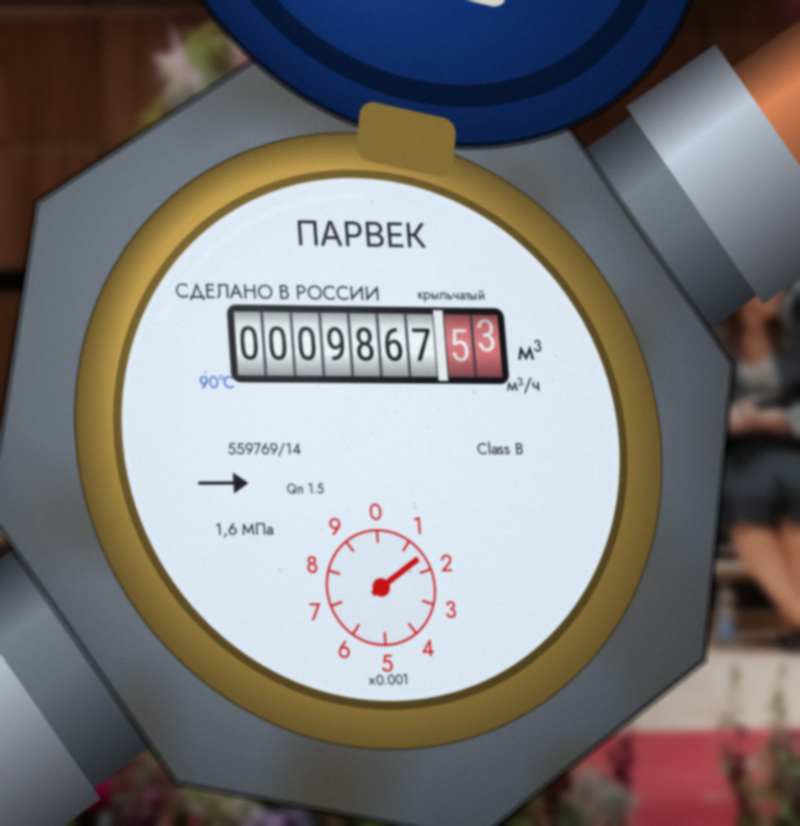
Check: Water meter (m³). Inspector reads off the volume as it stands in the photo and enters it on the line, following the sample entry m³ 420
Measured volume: m³ 9867.531
